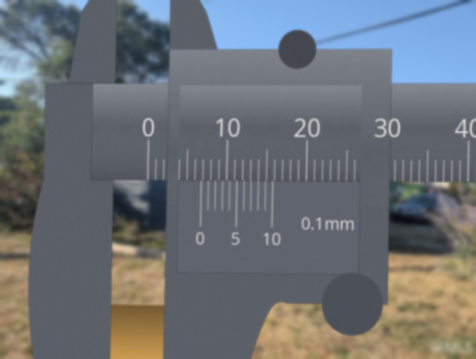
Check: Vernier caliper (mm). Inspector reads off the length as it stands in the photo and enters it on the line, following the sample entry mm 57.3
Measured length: mm 6.8
